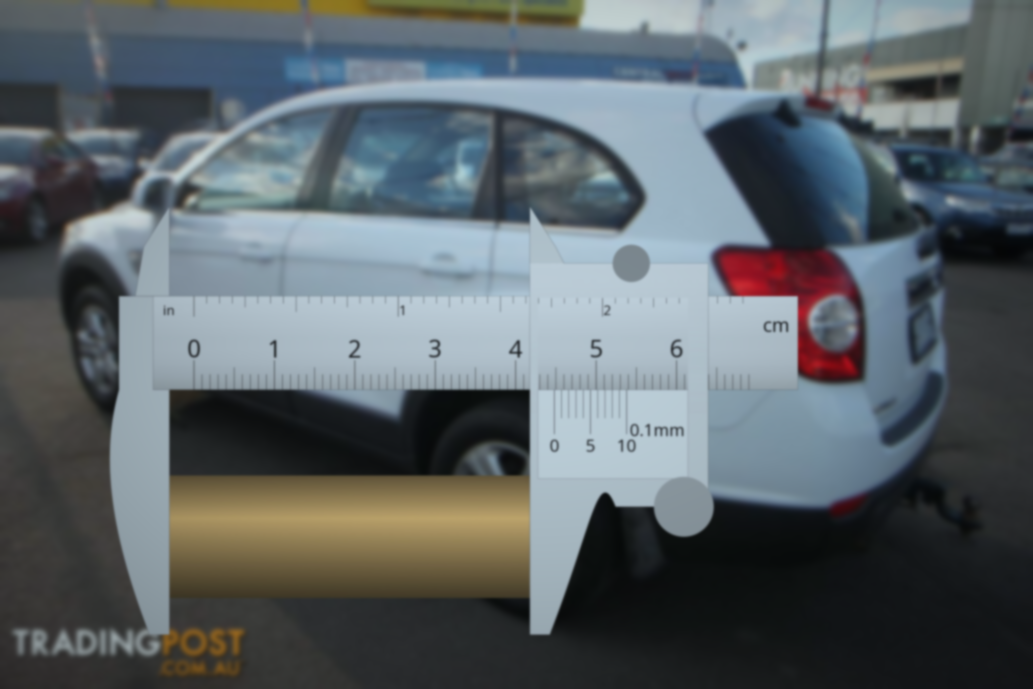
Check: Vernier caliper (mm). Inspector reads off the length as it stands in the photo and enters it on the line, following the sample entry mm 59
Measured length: mm 44.8
